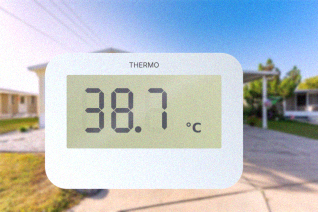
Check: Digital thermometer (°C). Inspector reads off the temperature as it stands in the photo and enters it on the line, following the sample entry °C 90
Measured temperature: °C 38.7
